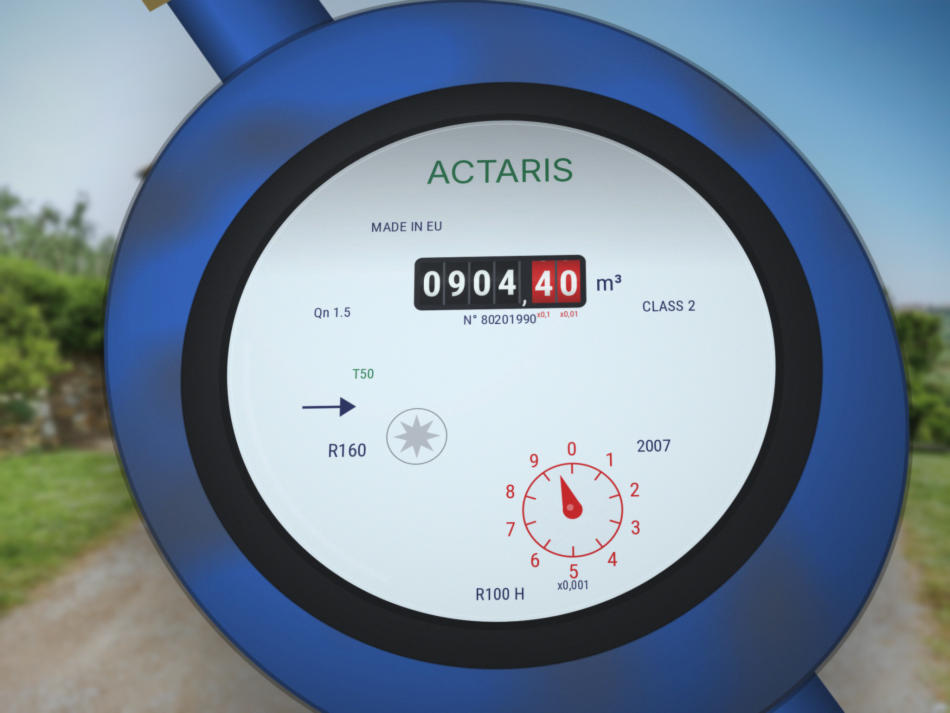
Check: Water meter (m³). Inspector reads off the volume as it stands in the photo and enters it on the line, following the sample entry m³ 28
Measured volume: m³ 904.399
